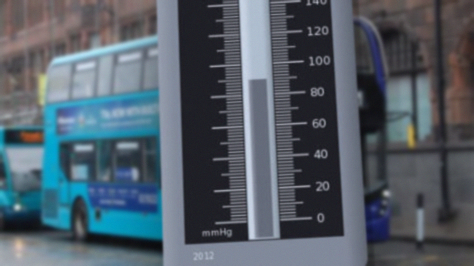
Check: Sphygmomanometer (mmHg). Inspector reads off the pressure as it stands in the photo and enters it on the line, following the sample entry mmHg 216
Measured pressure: mmHg 90
